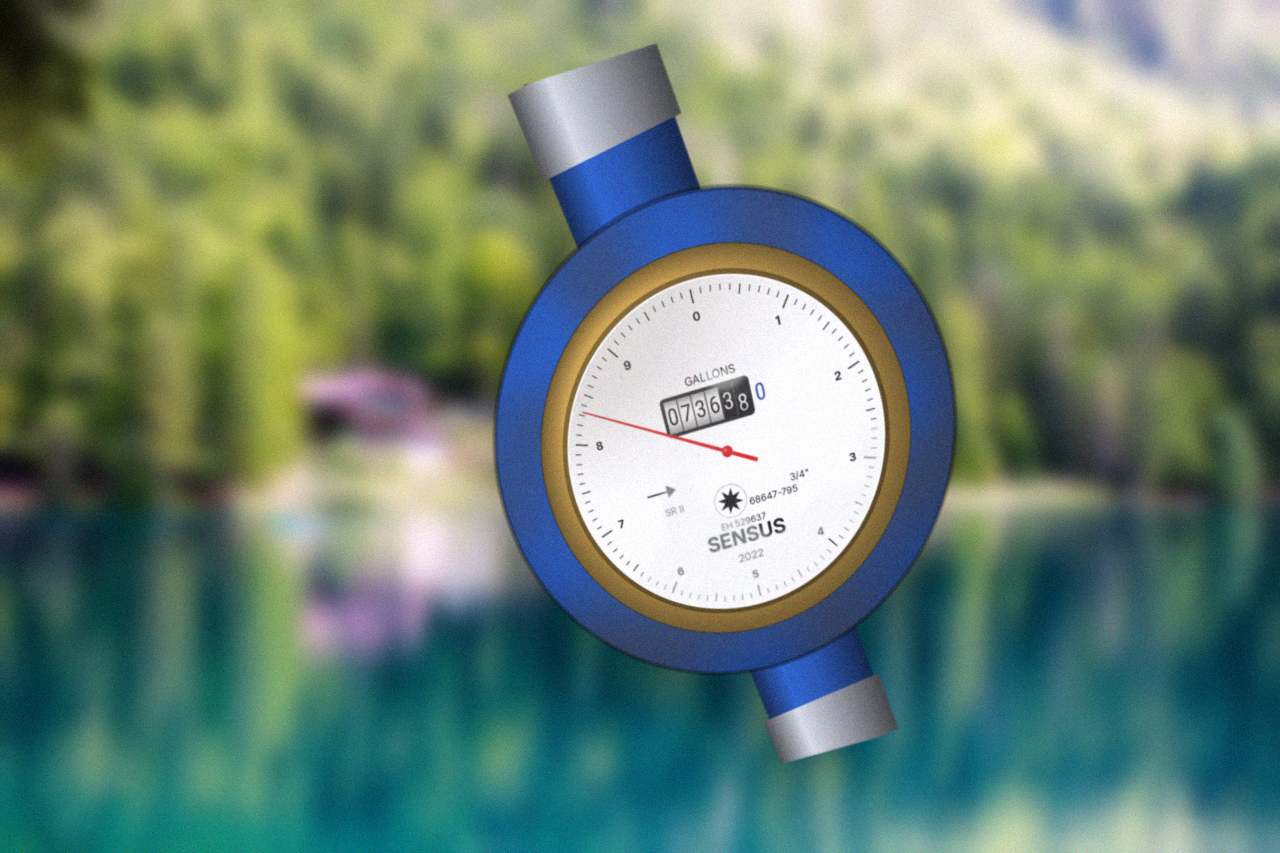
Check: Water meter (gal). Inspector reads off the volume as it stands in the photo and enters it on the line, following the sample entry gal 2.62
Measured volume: gal 736378.3
